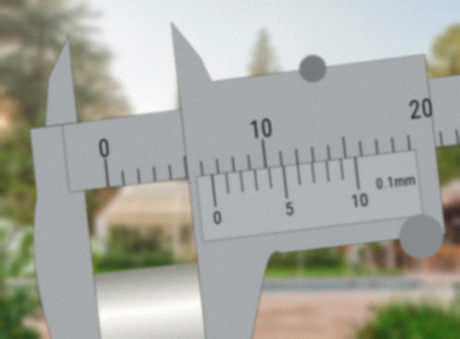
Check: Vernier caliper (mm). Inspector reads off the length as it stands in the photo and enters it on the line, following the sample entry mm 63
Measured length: mm 6.6
